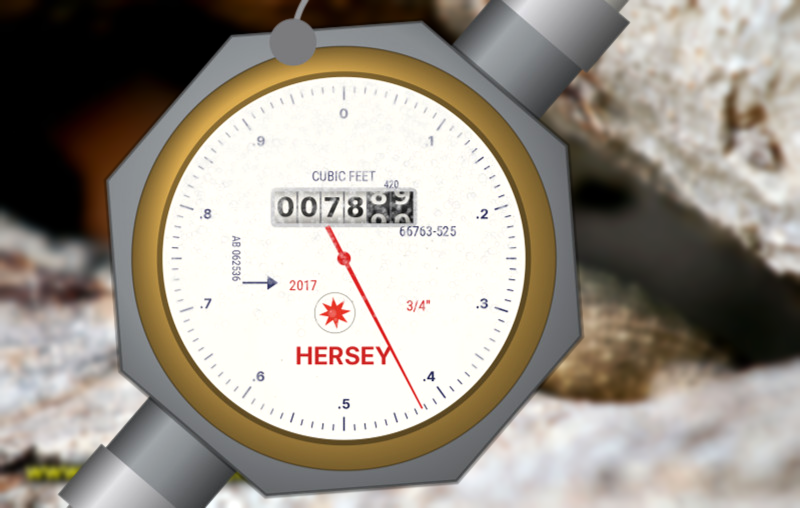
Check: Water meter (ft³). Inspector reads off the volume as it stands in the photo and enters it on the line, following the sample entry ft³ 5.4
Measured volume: ft³ 7889.42
